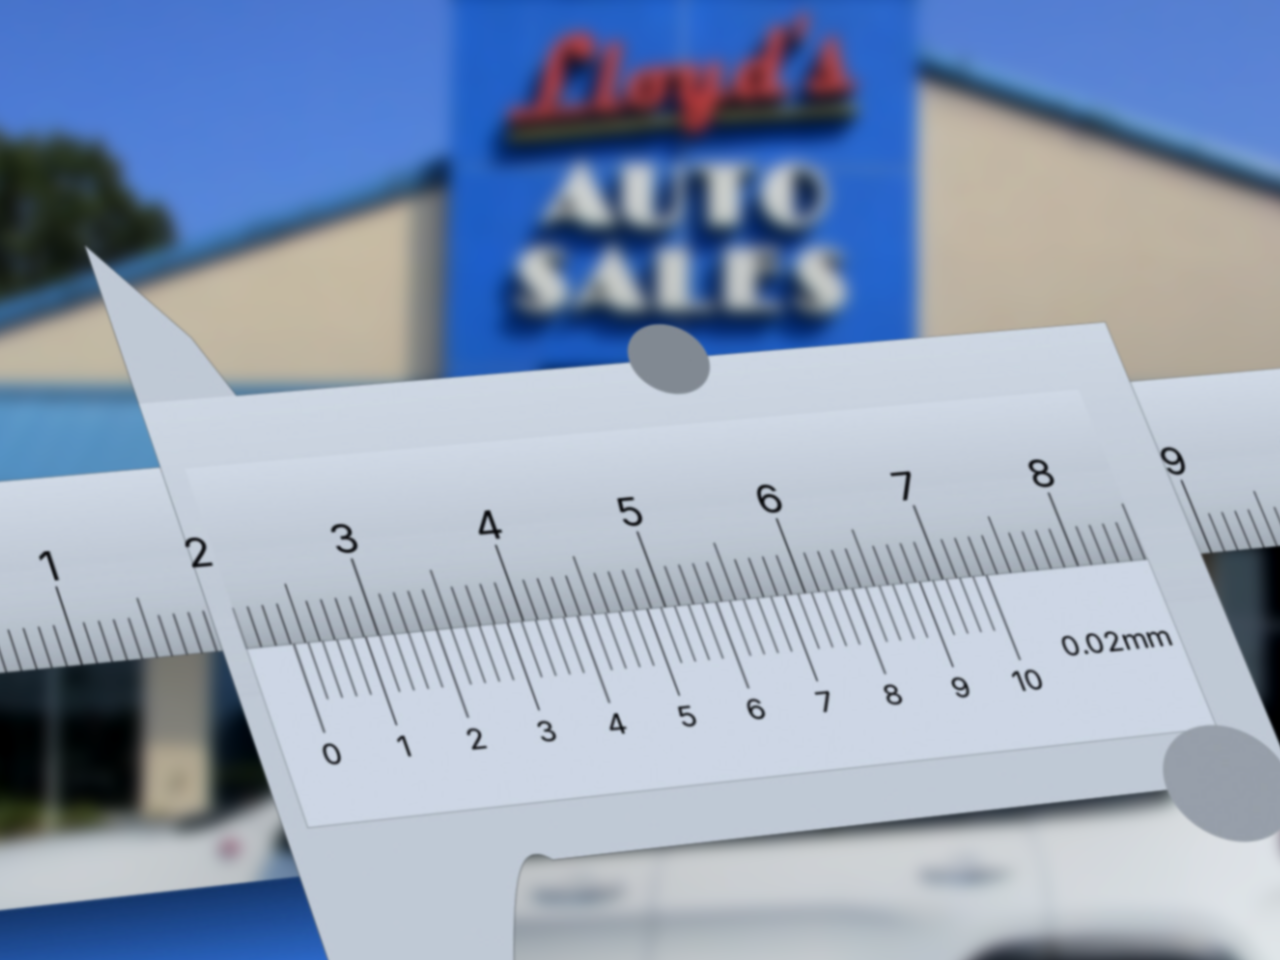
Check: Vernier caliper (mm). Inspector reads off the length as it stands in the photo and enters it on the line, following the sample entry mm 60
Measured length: mm 24.2
